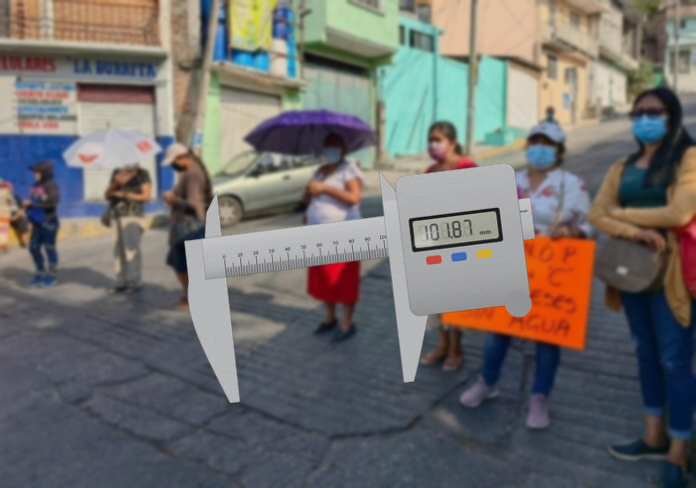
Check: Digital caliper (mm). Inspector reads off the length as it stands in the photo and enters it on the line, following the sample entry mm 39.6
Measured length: mm 101.87
